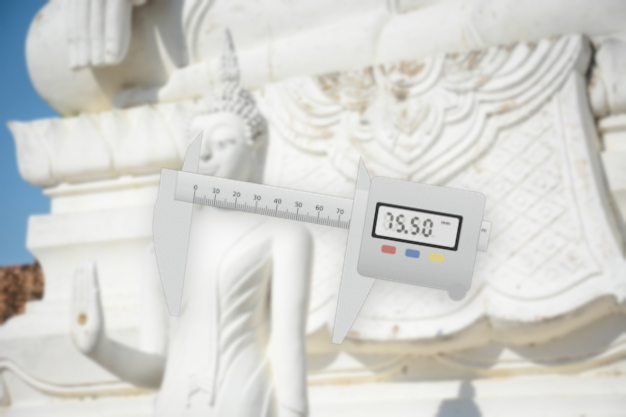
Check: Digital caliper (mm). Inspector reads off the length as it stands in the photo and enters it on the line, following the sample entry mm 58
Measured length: mm 75.50
